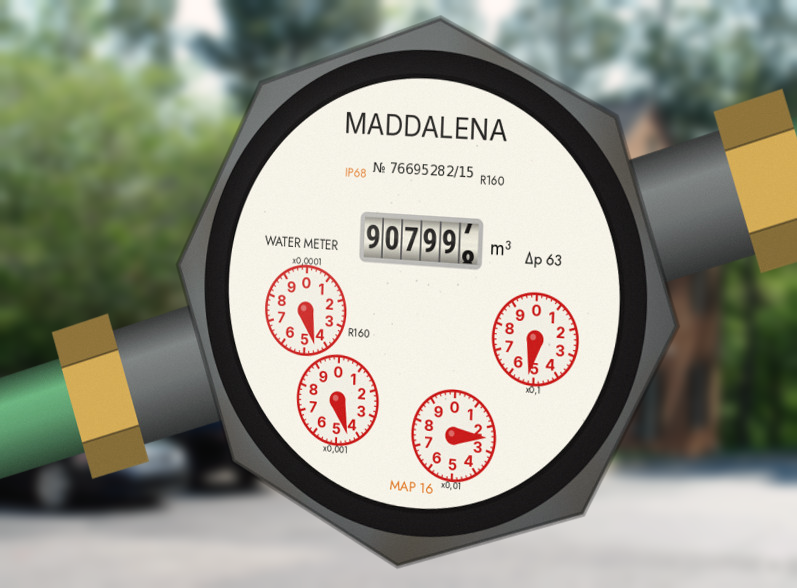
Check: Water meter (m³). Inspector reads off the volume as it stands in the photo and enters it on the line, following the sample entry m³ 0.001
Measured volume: m³ 907997.5244
